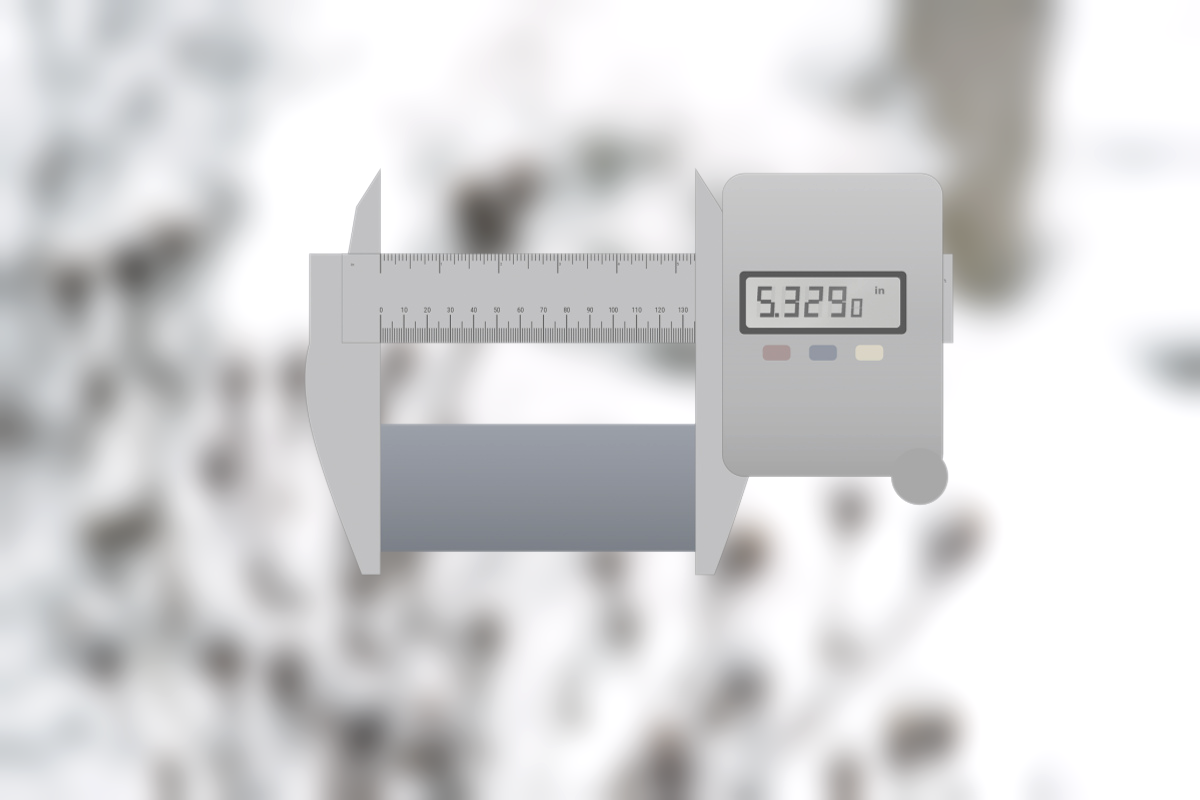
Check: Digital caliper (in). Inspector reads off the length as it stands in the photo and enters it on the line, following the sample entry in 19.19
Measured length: in 5.3290
